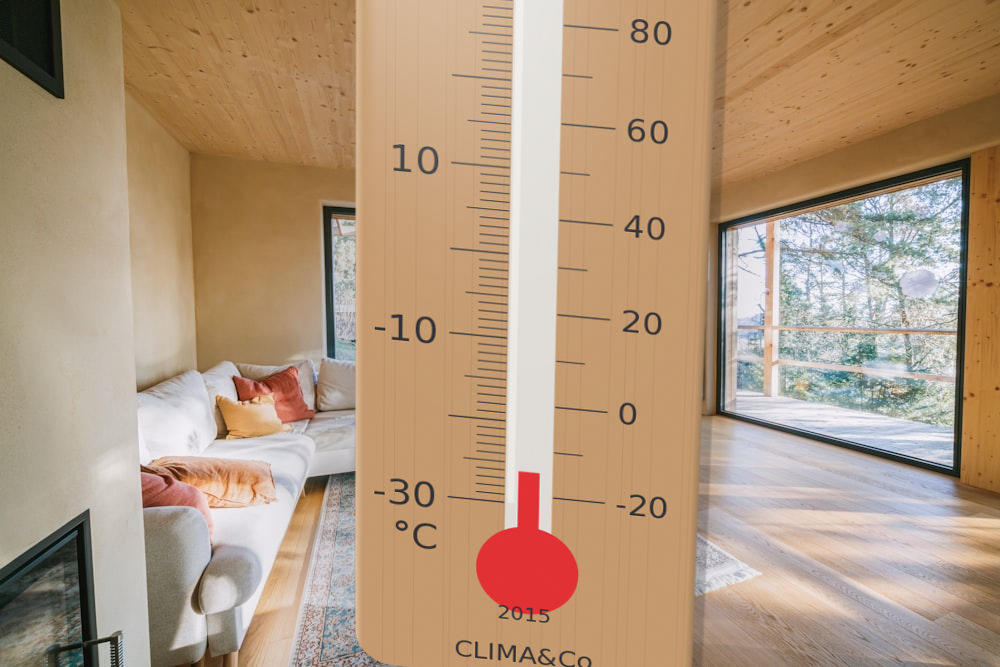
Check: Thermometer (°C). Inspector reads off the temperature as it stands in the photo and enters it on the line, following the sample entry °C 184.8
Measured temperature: °C -26
